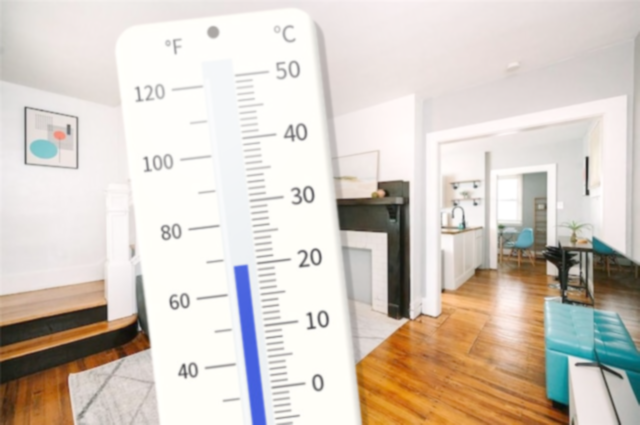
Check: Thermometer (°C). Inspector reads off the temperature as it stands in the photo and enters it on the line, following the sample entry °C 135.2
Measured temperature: °C 20
